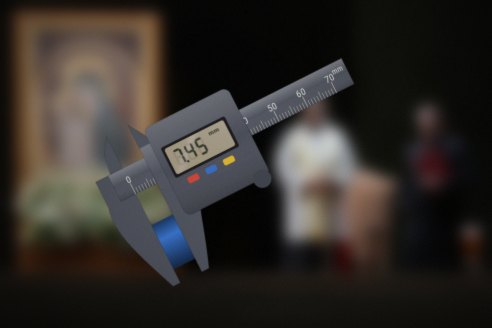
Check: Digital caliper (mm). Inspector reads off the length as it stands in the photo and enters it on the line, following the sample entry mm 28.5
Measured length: mm 7.45
